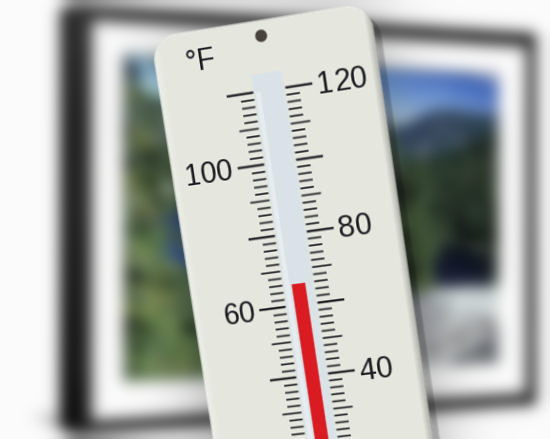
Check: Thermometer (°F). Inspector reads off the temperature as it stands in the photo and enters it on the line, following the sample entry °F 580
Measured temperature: °F 66
